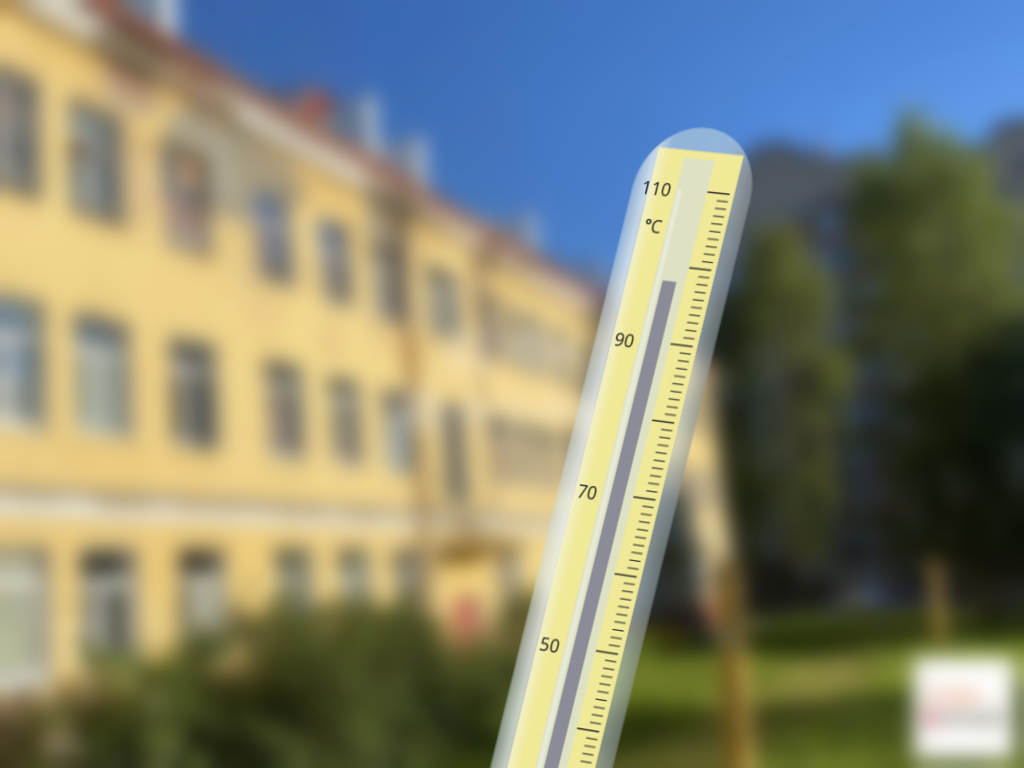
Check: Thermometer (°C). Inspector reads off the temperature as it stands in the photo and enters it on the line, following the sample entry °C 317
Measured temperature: °C 98
